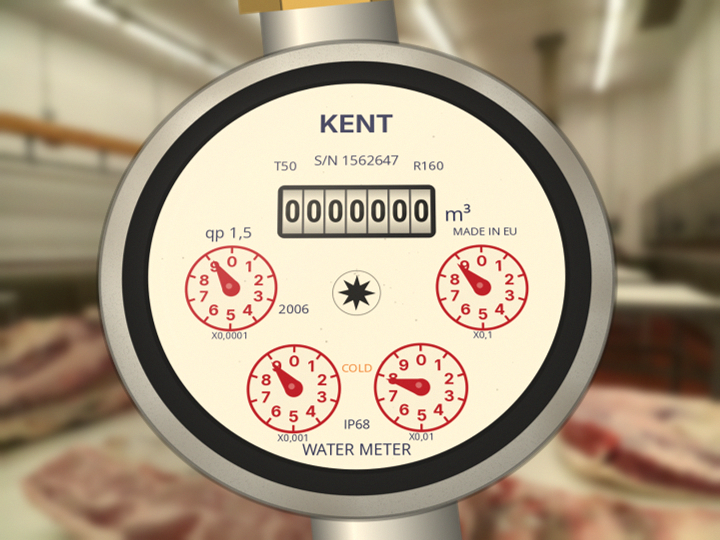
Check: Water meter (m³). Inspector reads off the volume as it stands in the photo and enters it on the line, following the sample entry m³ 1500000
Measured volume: m³ 0.8789
